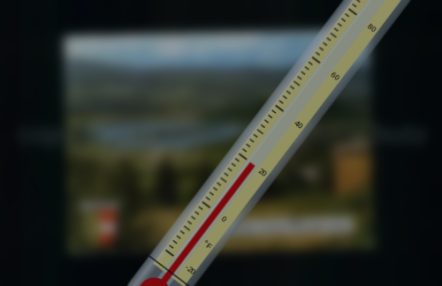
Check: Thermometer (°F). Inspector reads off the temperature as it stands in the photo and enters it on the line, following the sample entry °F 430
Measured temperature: °F 20
